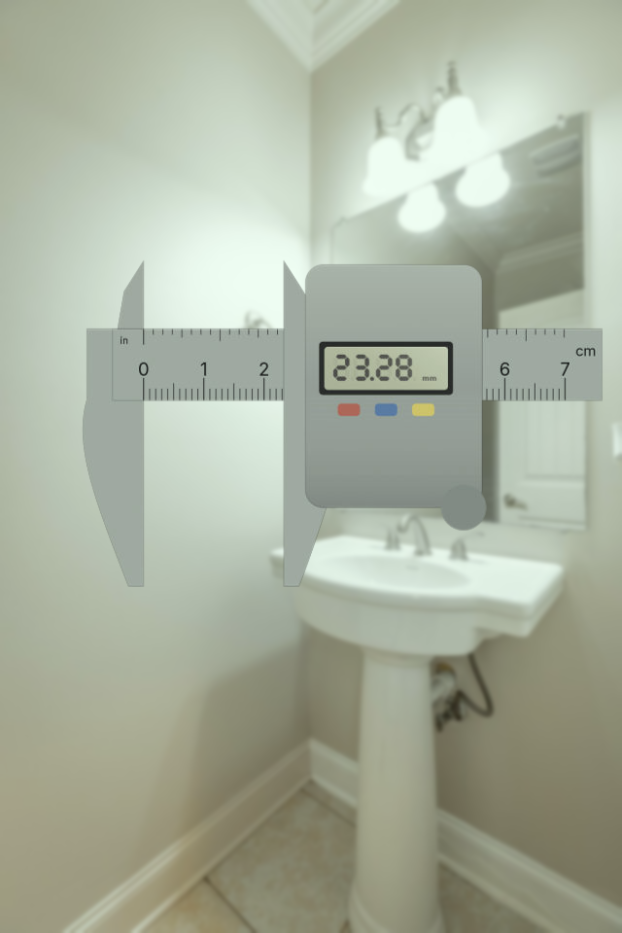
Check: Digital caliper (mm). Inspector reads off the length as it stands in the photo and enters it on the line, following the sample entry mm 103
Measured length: mm 23.28
